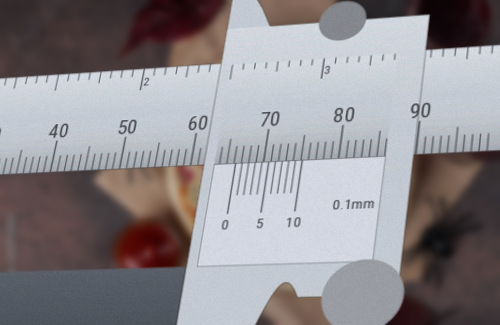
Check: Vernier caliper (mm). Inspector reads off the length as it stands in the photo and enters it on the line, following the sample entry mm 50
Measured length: mm 66.2
